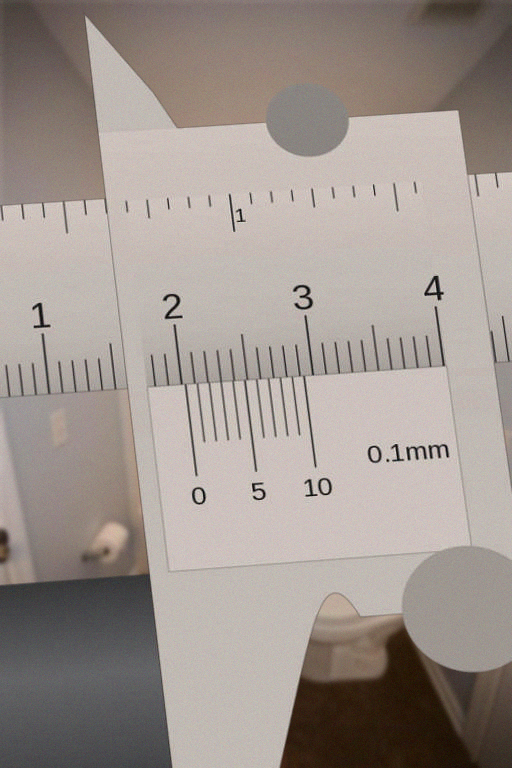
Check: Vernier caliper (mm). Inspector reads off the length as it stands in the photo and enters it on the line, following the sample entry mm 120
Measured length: mm 20.3
